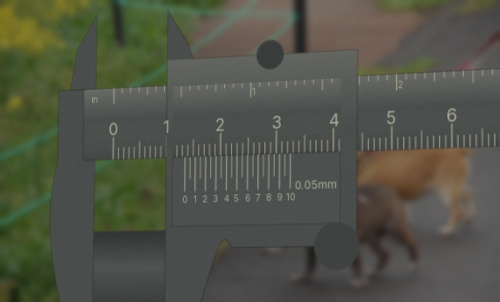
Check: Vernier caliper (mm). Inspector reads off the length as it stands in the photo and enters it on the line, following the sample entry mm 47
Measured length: mm 13.5
